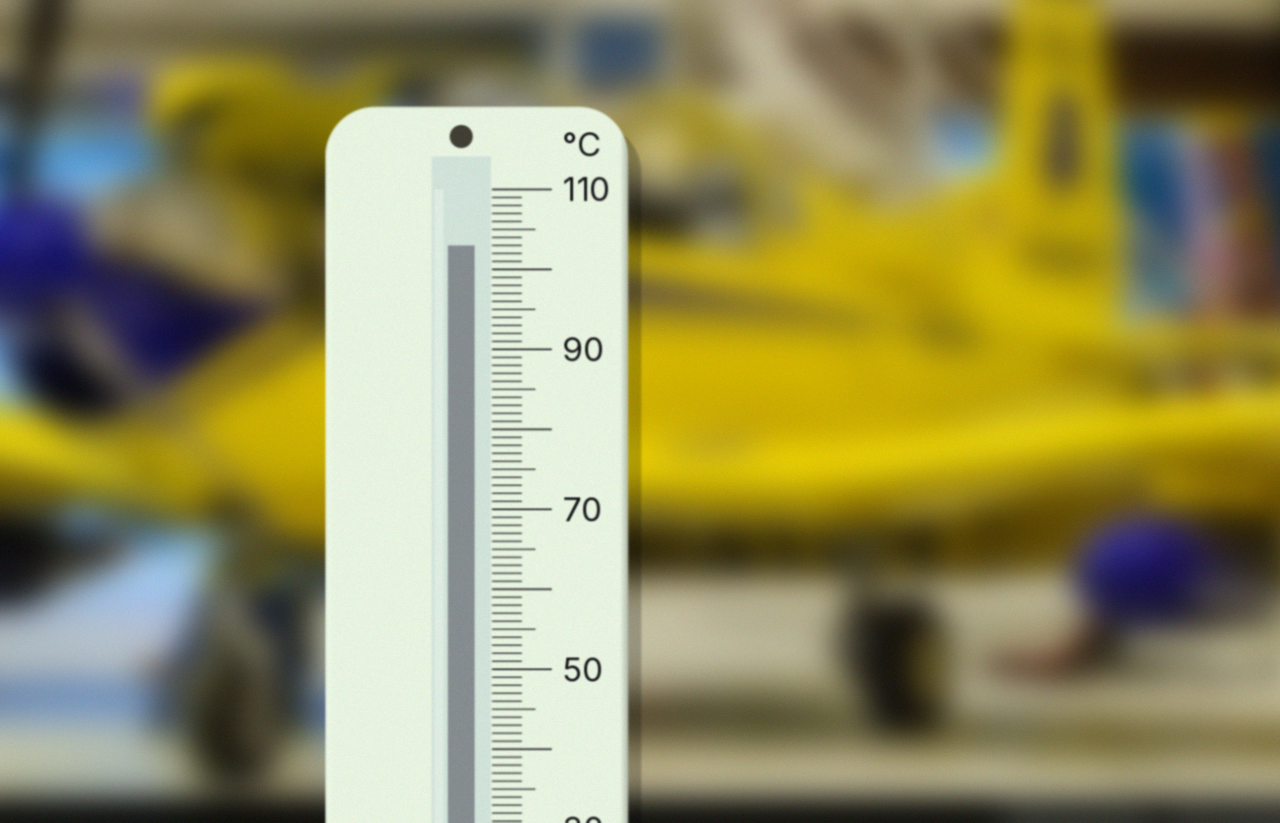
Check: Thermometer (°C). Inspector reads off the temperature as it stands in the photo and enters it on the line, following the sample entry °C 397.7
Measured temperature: °C 103
